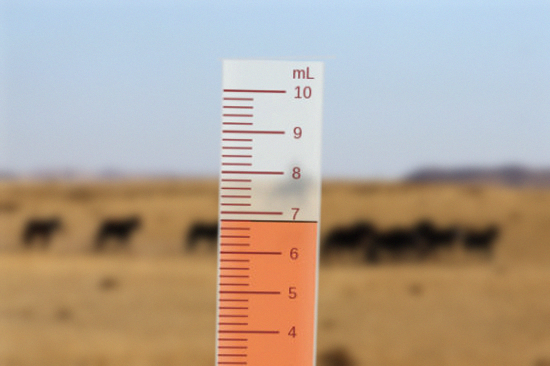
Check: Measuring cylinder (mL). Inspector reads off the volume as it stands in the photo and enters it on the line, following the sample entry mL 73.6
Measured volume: mL 6.8
